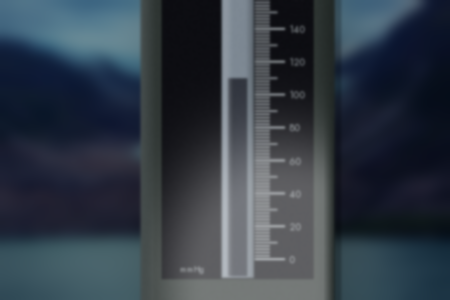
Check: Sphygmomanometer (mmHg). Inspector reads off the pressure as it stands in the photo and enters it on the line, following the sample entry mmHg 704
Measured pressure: mmHg 110
